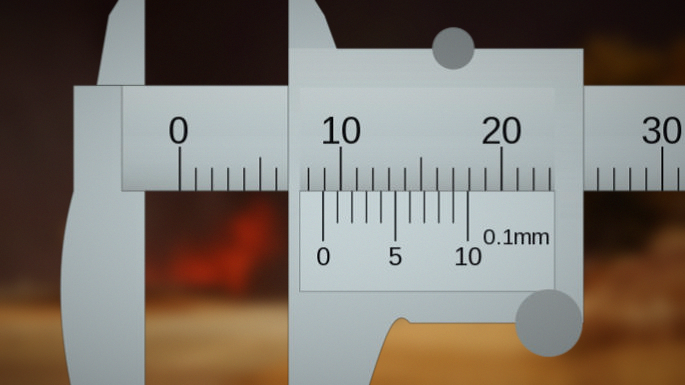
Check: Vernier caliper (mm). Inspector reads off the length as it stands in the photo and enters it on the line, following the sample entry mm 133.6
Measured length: mm 8.9
